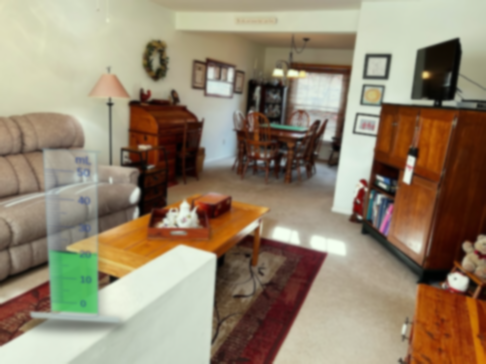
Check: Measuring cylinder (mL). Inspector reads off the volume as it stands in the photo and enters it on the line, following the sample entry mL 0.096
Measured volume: mL 20
